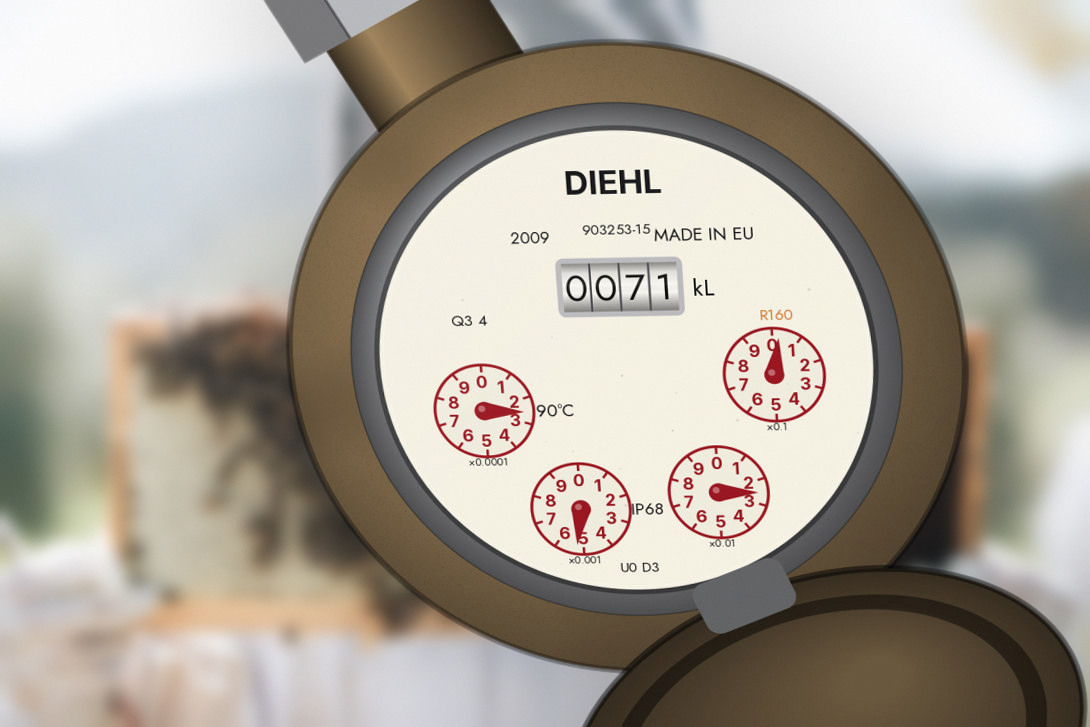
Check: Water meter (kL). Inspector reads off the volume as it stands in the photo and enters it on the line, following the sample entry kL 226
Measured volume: kL 71.0252
